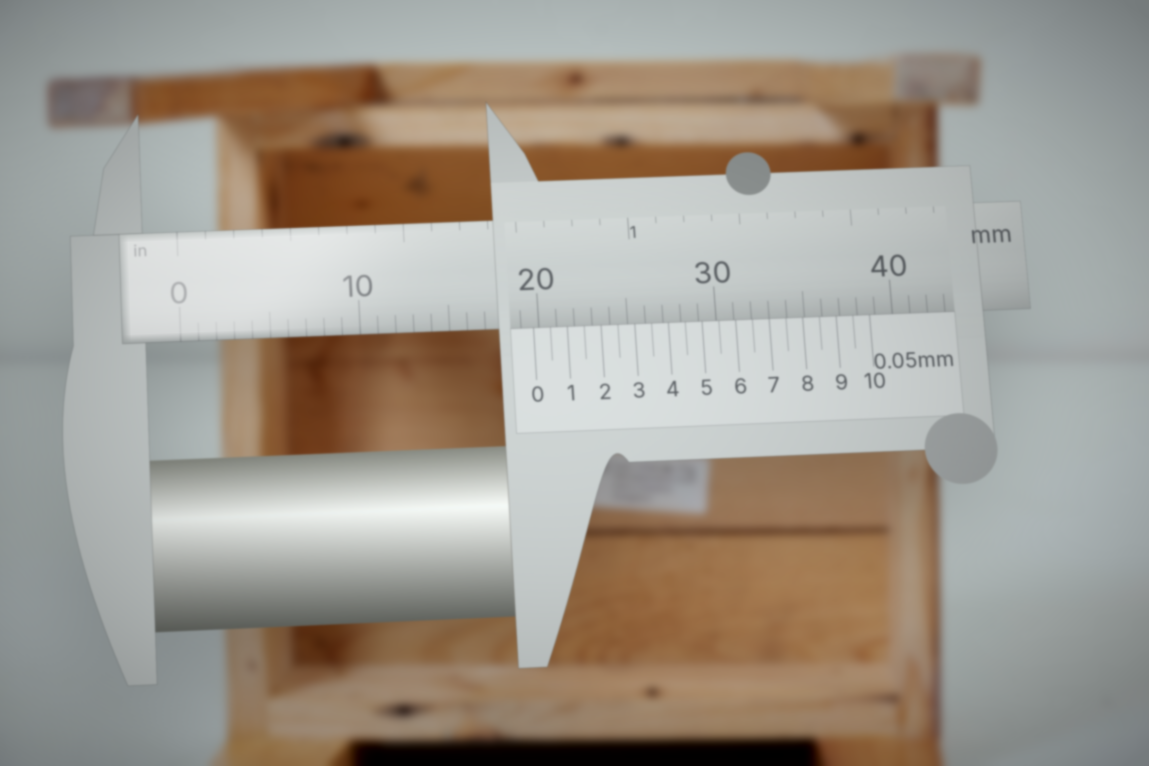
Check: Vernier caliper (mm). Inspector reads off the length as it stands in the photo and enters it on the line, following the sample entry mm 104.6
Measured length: mm 19.7
